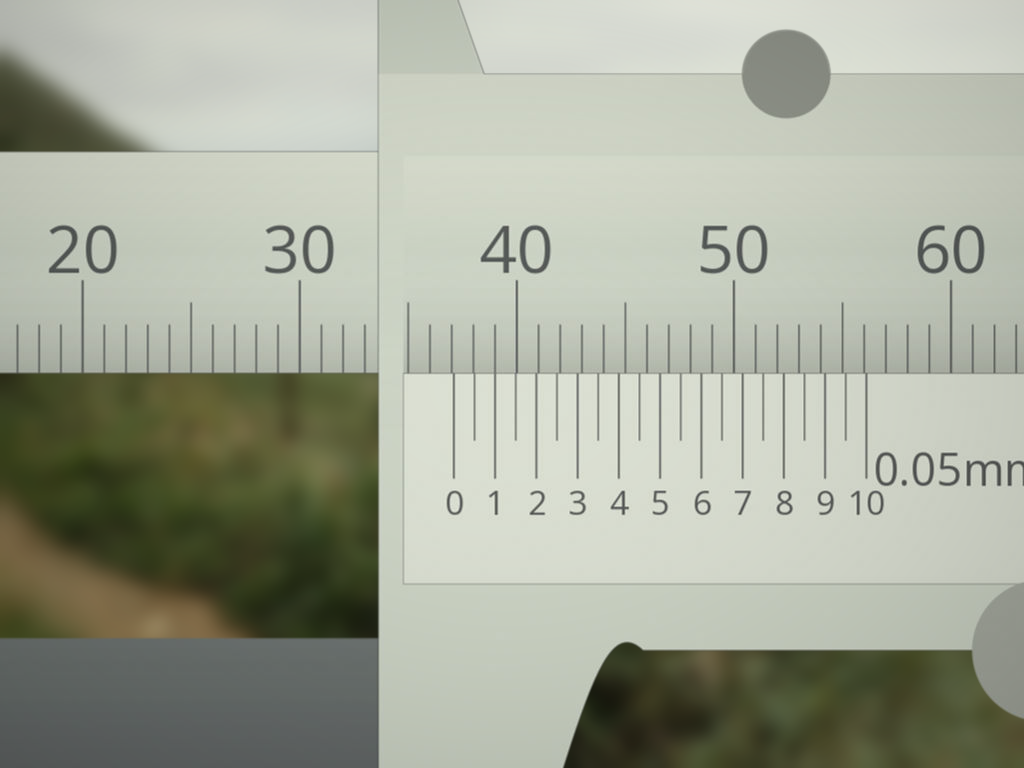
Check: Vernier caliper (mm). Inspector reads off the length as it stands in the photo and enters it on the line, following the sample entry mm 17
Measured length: mm 37.1
